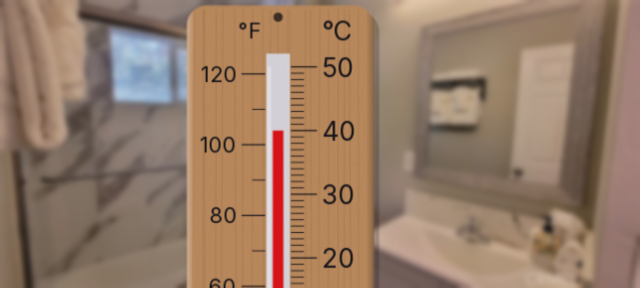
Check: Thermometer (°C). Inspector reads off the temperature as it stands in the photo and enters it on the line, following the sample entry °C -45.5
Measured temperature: °C 40
